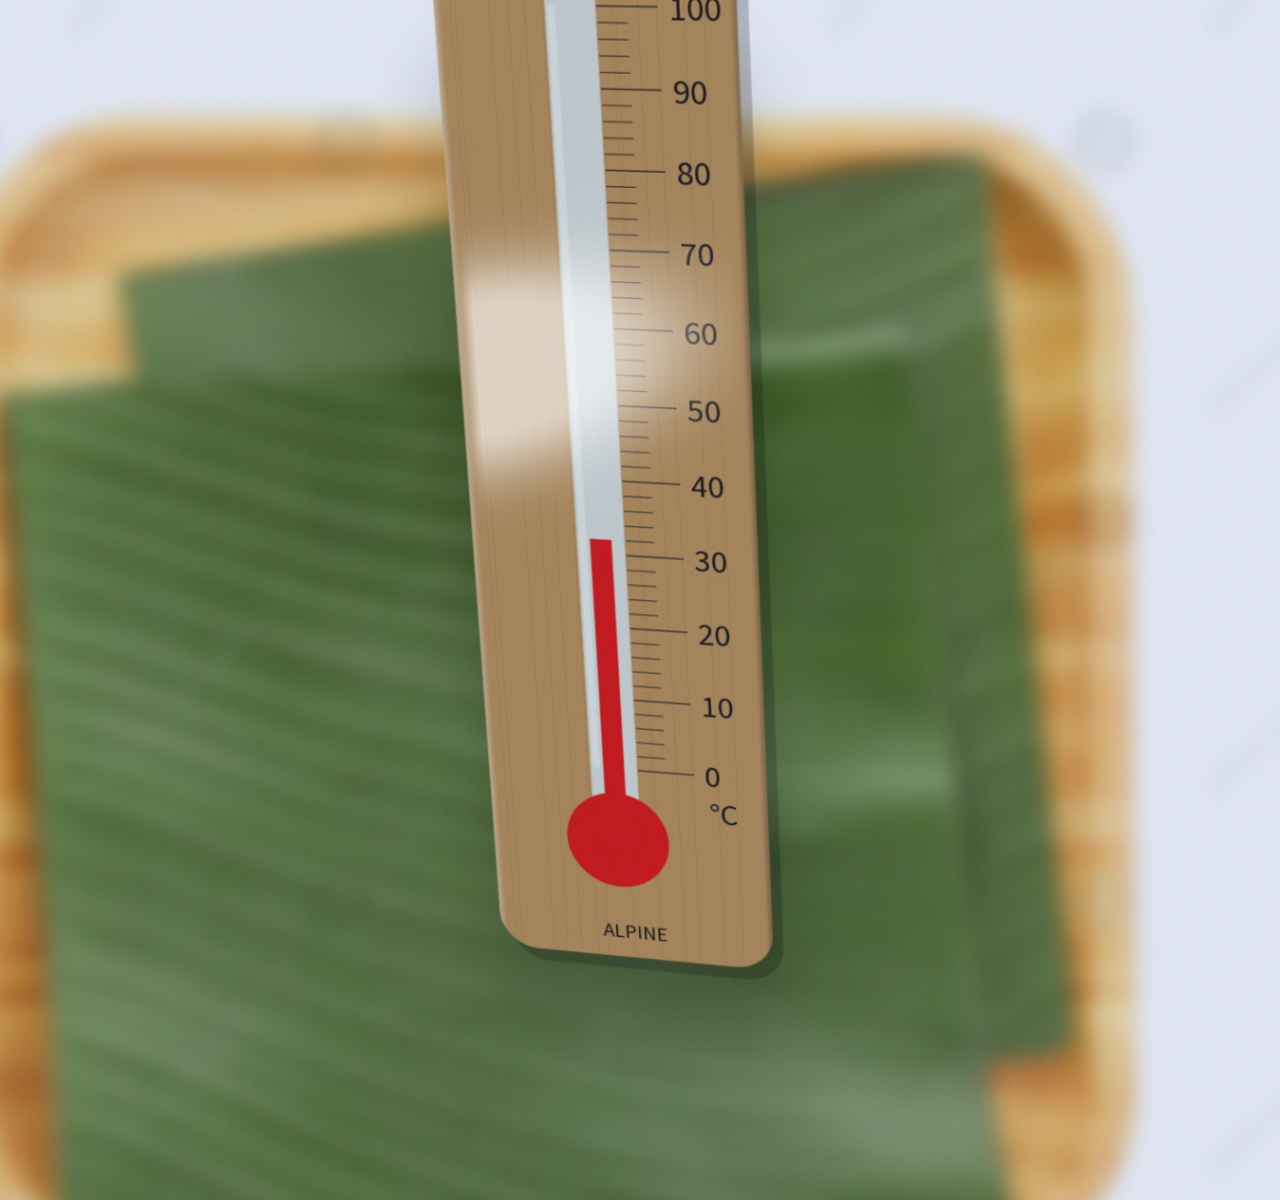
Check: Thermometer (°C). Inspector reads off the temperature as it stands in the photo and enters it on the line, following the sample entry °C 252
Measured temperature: °C 32
